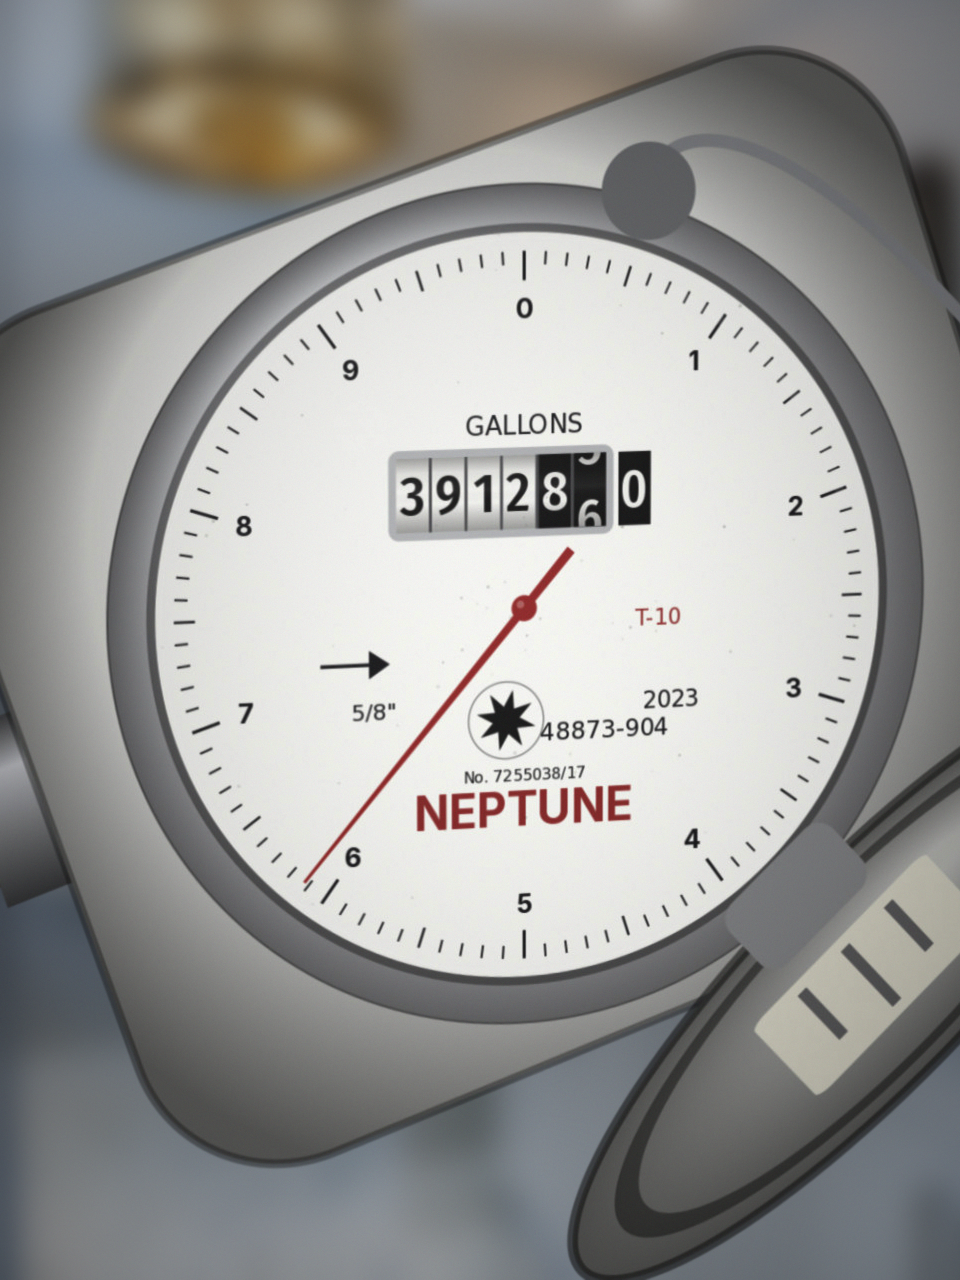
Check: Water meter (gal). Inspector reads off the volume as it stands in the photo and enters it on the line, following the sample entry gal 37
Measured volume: gal 3912856.1
